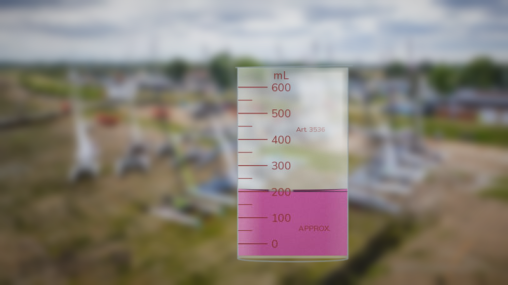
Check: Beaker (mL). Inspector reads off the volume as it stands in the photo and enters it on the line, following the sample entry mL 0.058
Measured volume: mL 200
